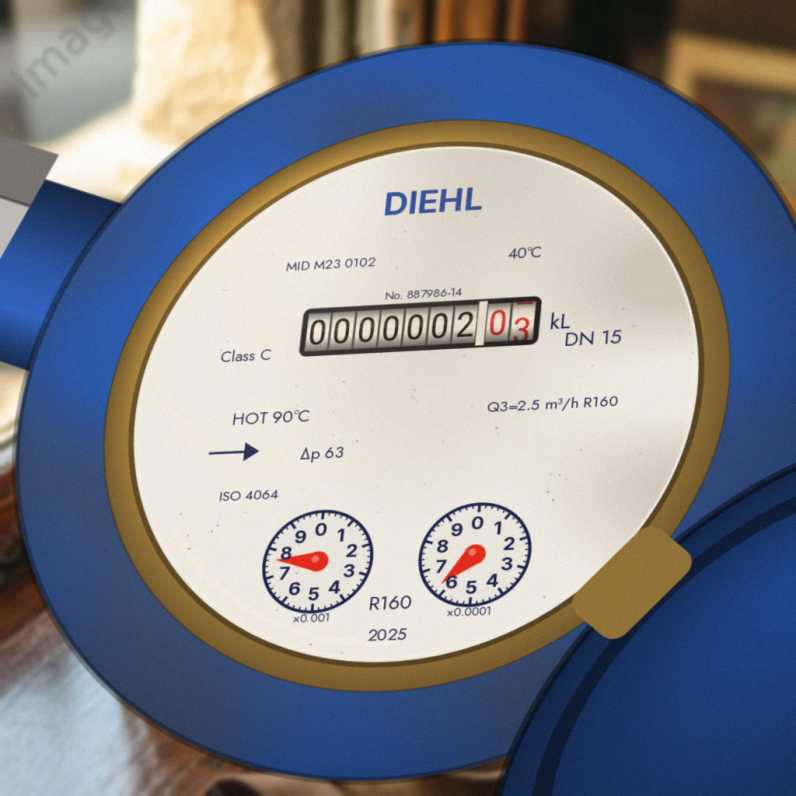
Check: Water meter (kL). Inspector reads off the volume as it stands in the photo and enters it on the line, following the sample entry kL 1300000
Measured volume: kL 2.0276
